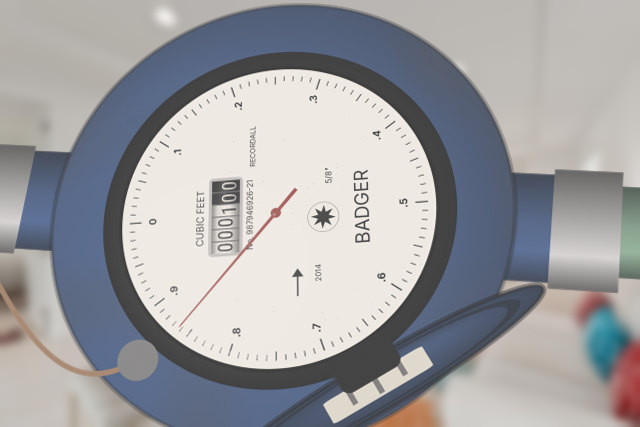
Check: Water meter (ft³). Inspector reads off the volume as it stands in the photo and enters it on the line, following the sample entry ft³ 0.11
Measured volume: ft³ 99.86
